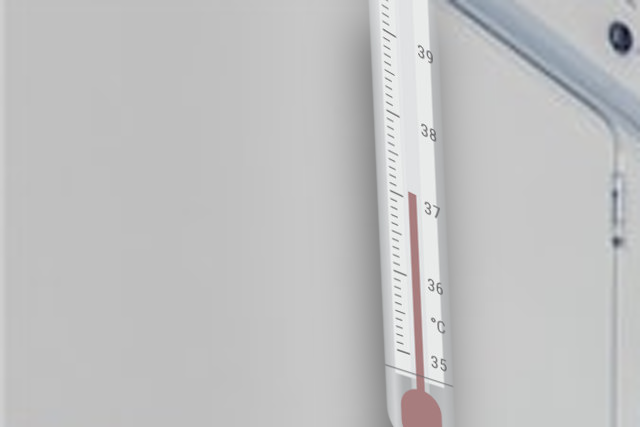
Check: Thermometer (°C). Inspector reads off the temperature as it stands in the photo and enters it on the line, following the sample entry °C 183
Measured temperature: °C 37.1
